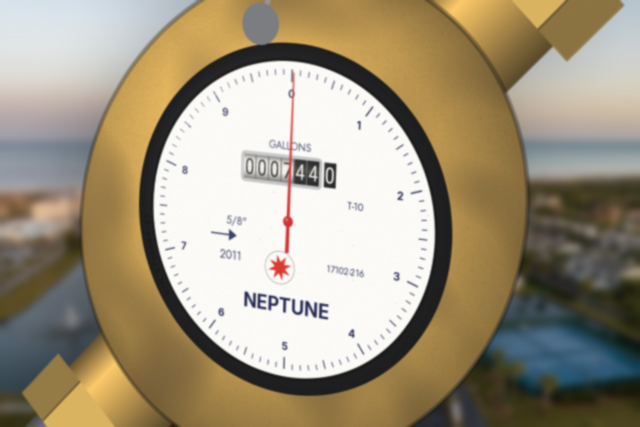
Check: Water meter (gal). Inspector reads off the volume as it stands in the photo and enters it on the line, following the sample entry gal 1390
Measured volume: gal 7440.0
